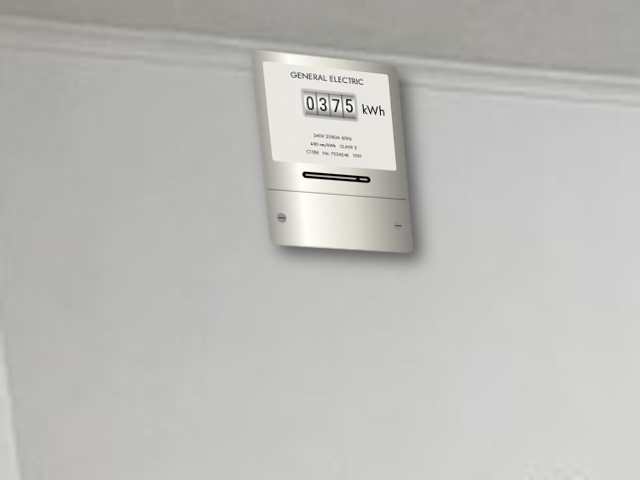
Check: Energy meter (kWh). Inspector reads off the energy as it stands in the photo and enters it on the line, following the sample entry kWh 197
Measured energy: kWh 375
